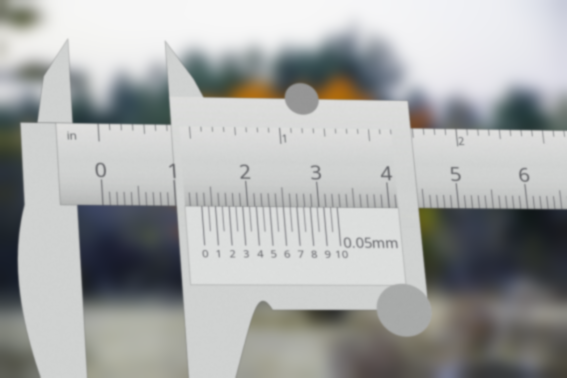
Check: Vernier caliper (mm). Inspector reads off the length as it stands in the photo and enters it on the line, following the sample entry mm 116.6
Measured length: mm 13.6
